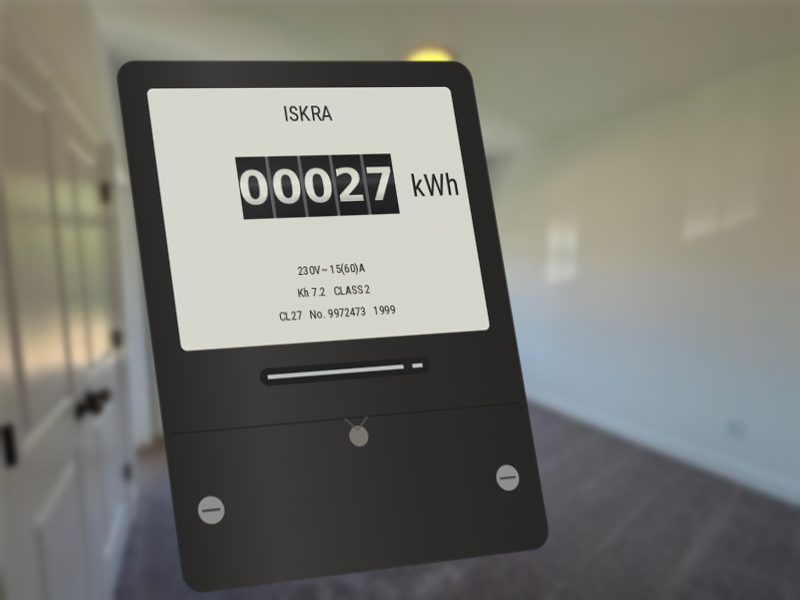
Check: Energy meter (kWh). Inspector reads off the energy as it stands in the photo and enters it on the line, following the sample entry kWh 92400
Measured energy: kWh 27
